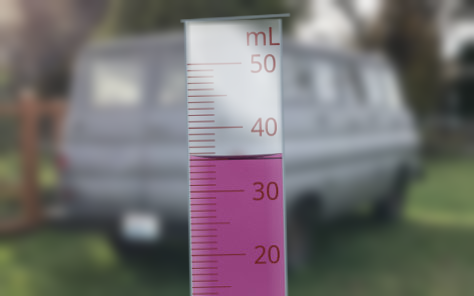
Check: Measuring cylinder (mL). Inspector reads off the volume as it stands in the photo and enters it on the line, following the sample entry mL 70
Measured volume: mL 35
